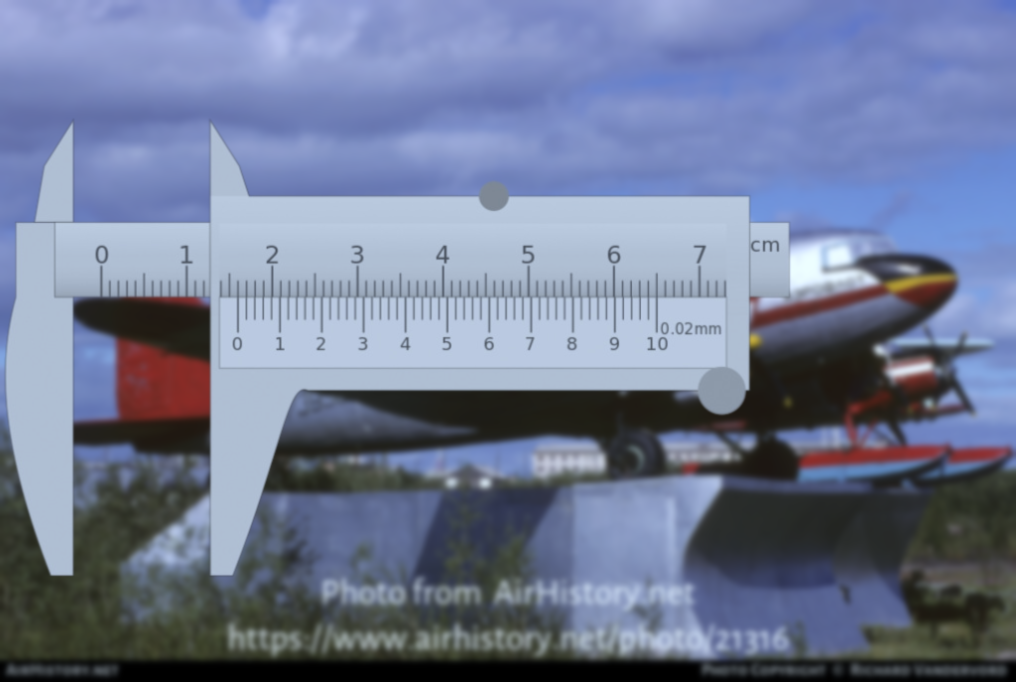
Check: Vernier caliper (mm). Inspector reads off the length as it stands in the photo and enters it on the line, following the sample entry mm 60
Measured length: mm 16.0
